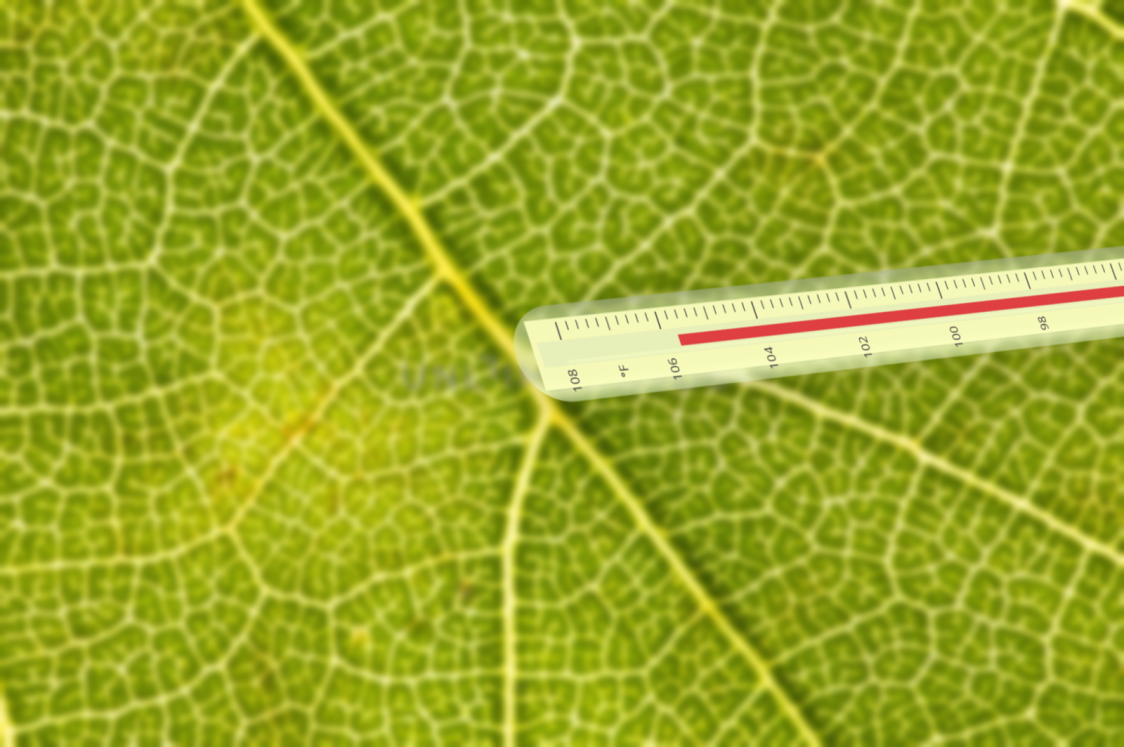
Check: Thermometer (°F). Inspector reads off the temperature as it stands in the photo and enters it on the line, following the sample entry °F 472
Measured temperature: °F 105.7
